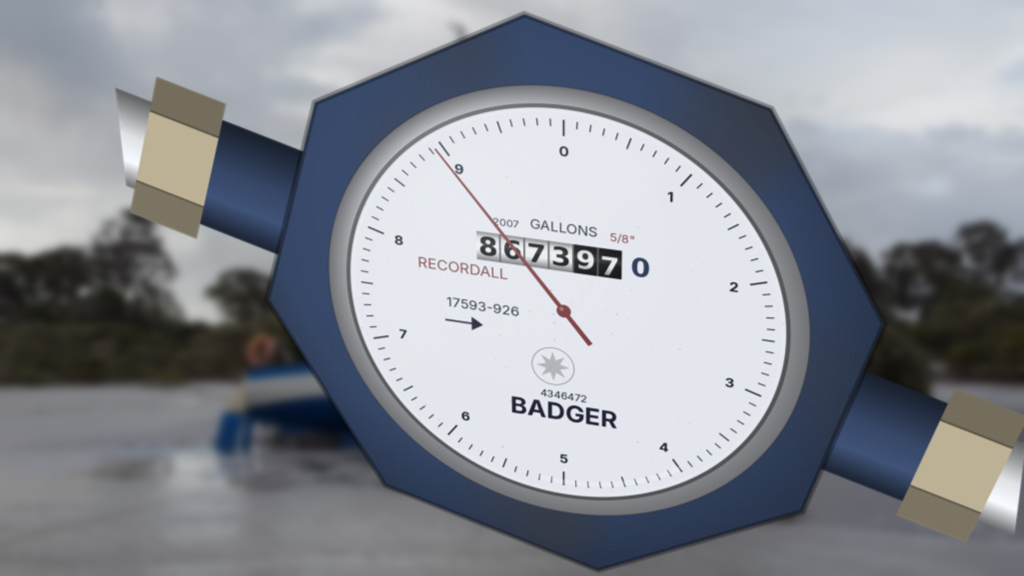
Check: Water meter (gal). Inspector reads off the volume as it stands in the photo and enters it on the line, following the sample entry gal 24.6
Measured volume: gal 8673968.9
